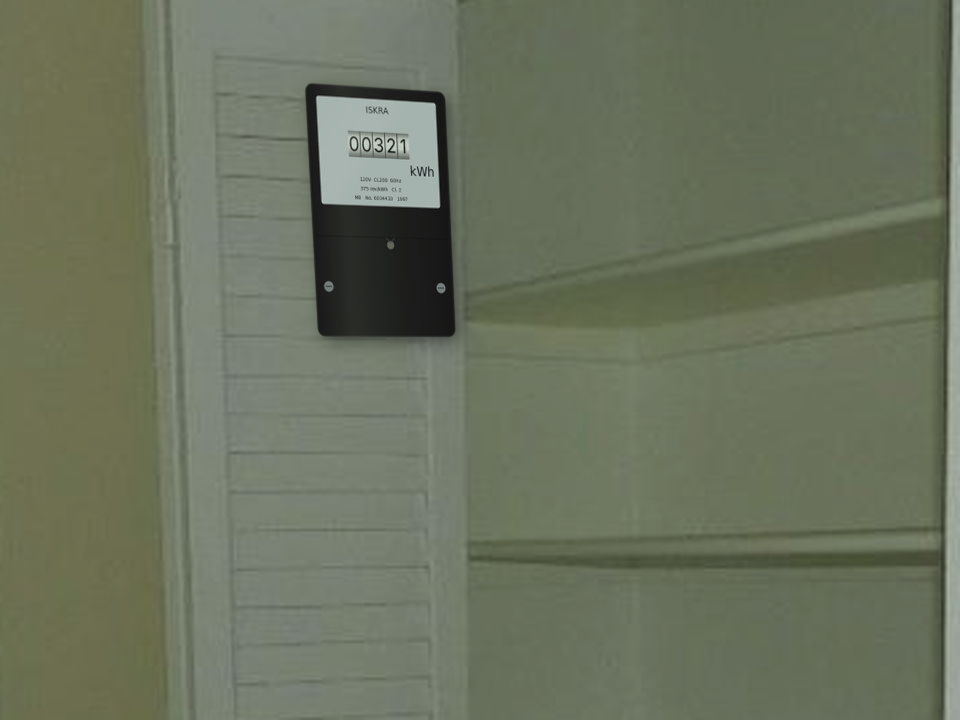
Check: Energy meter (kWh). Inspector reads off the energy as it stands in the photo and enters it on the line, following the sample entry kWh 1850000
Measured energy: kWh 321
